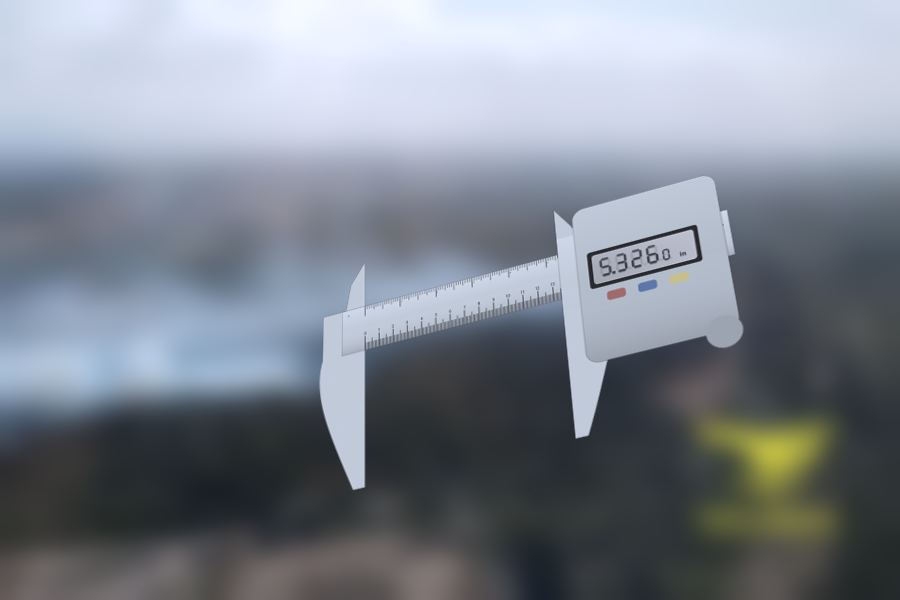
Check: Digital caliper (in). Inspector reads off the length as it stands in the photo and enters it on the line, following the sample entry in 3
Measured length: in 5.3260
